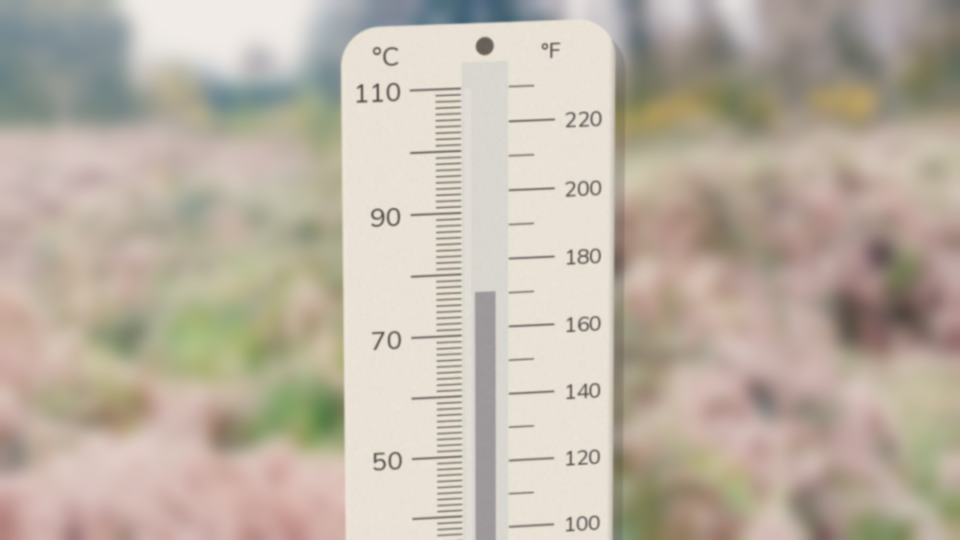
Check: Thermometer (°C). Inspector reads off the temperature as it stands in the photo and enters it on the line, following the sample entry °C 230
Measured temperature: °C 77
